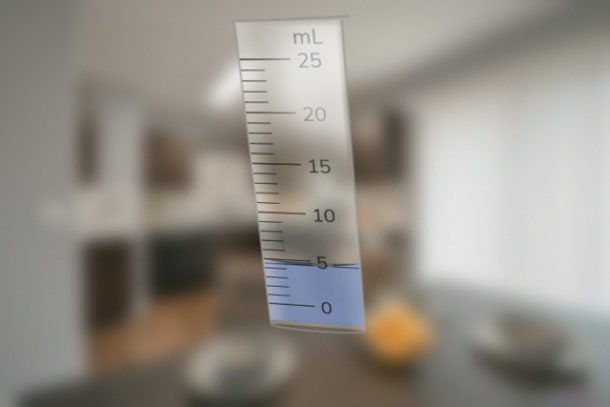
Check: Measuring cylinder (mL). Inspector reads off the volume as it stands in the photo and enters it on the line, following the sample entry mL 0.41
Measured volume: mL 4.5
